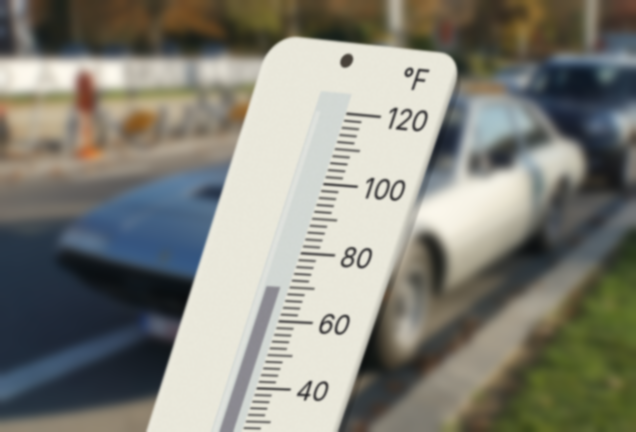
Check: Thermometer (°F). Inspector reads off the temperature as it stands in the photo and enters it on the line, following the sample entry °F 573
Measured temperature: °F 70
